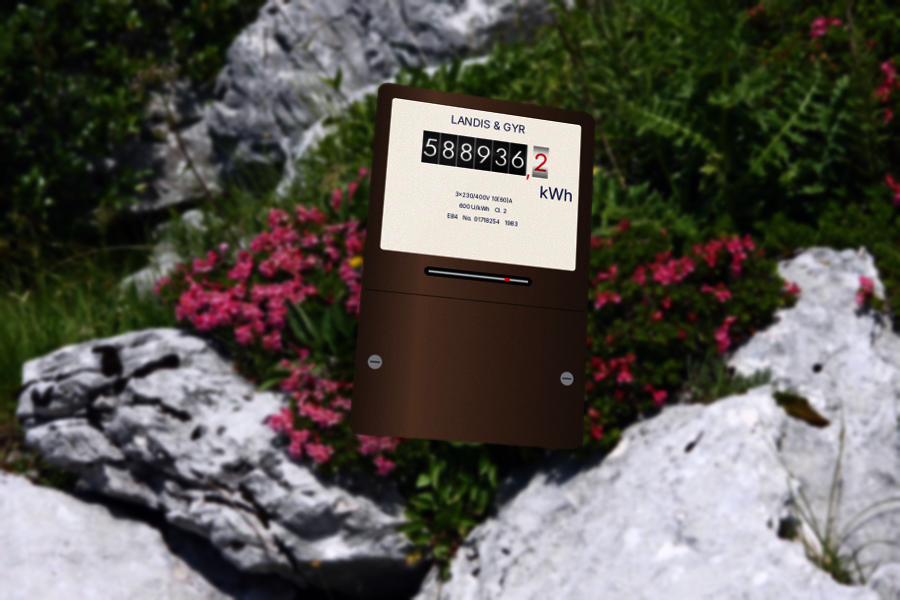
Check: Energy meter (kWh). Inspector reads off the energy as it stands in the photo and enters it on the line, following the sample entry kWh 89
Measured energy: kWh 588936.2
